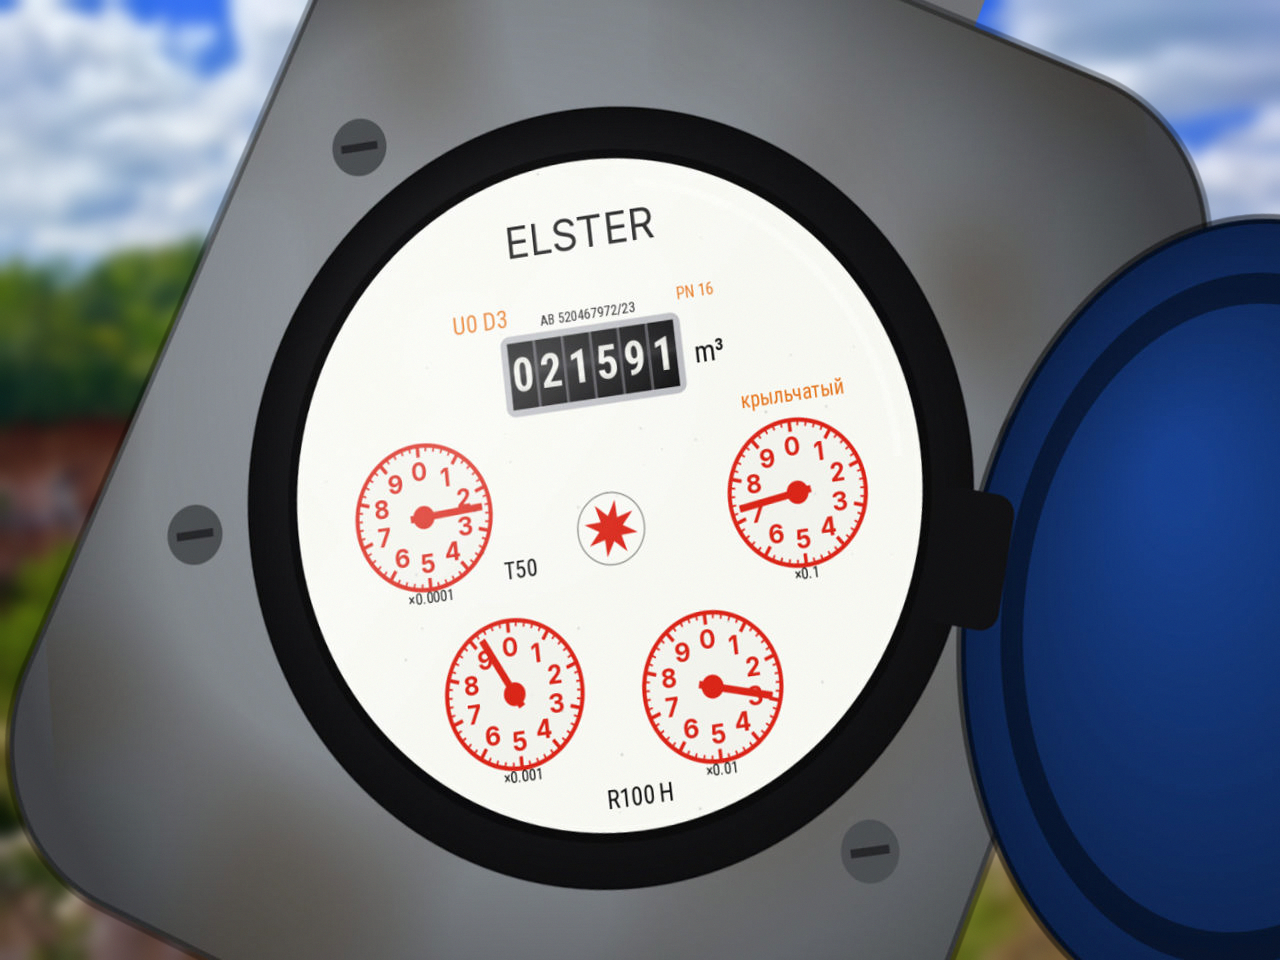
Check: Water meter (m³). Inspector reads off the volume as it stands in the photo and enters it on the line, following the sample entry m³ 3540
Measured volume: m³ 21591.7292
